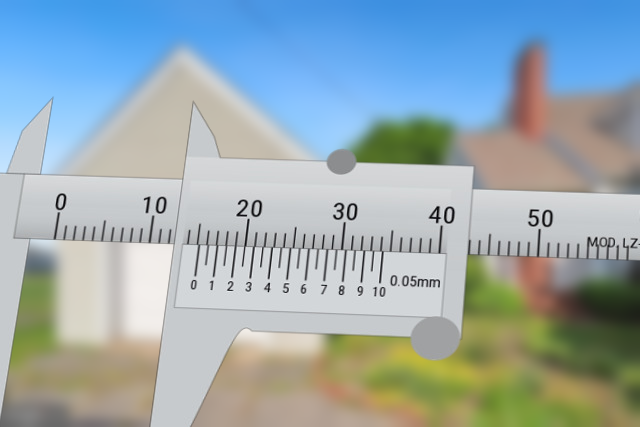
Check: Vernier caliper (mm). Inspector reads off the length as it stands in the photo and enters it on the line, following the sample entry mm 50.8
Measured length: mm 15.2
